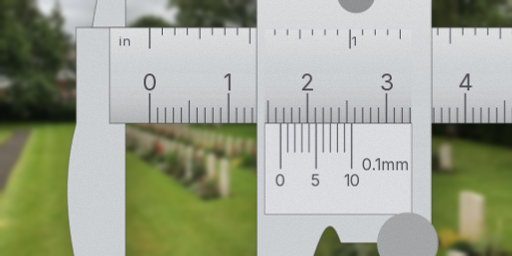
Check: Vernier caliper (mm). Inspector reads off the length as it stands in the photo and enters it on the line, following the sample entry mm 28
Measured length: mm 16.6
